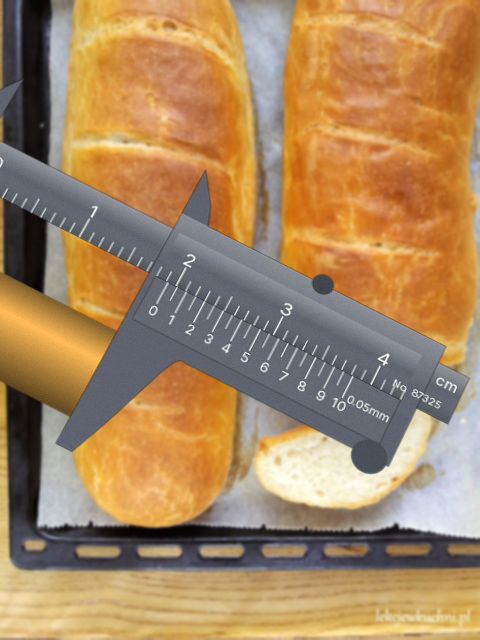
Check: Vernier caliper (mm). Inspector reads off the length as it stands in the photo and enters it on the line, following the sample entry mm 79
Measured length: mm 19.2
